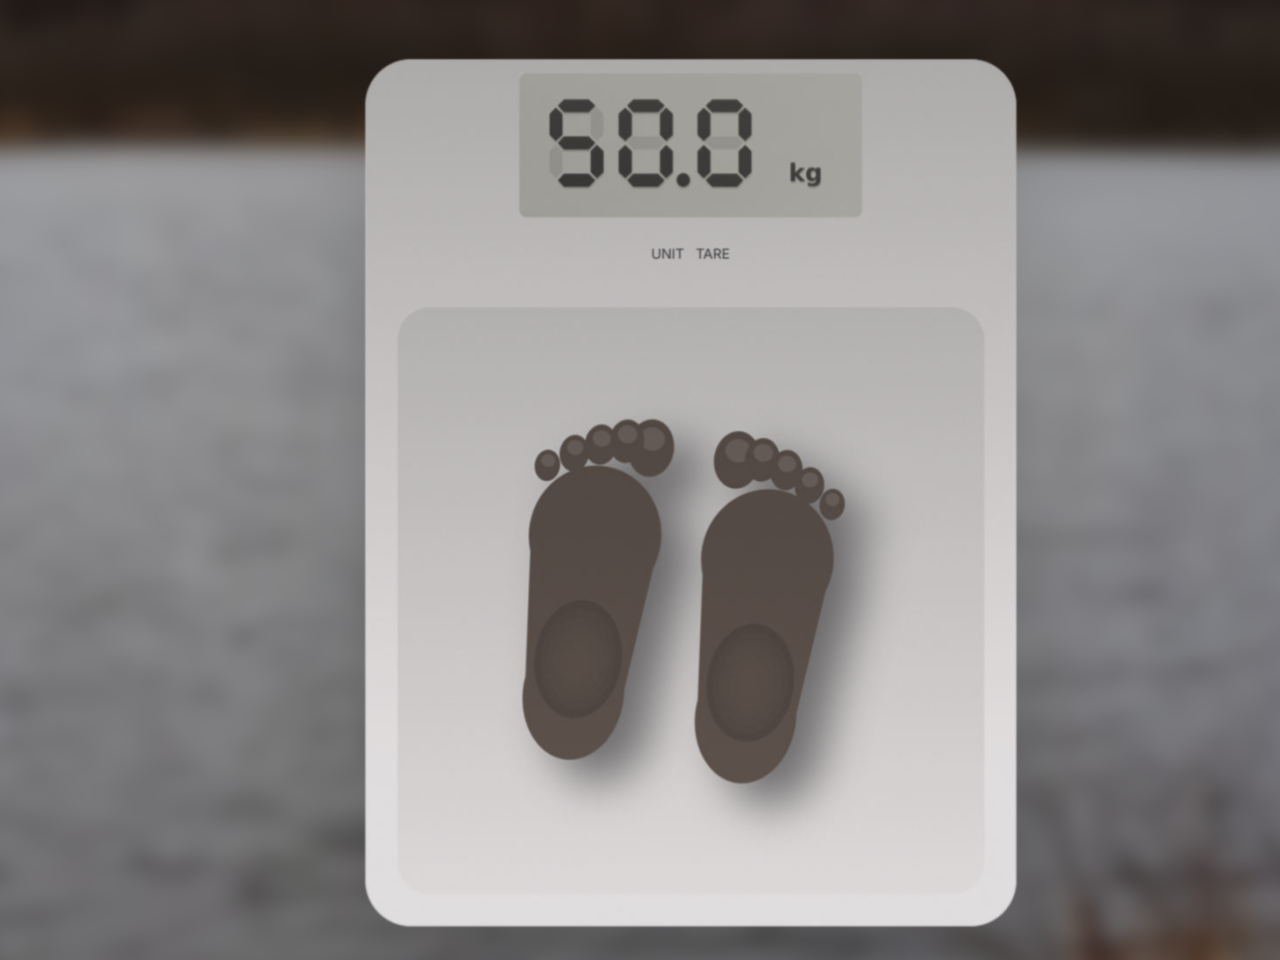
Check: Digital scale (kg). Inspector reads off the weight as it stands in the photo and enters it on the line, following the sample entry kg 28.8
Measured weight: kg 50.0
